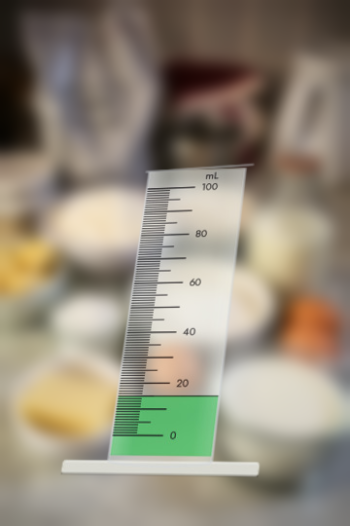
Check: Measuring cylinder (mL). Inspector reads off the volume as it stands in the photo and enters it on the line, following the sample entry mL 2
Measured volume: mL 15
